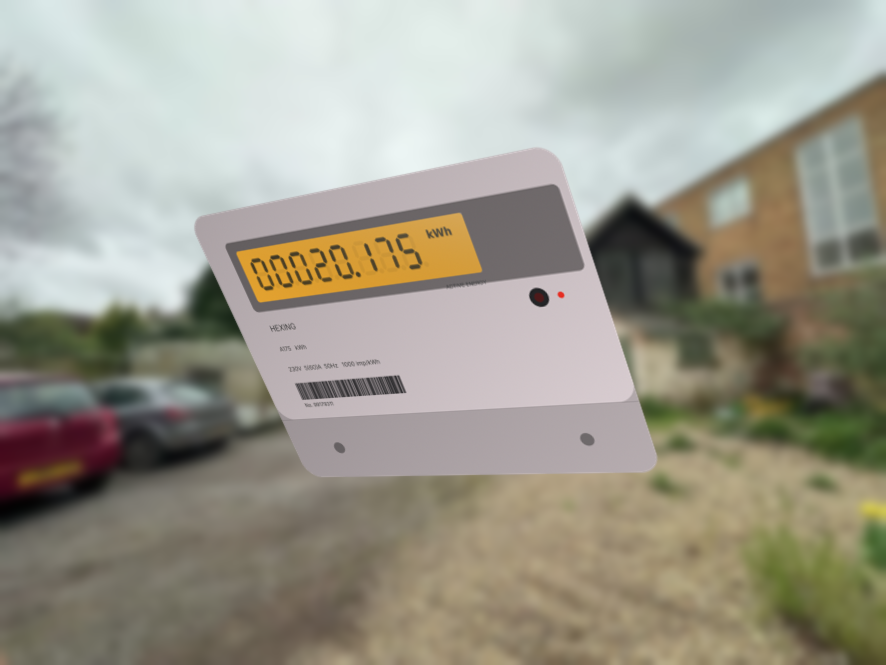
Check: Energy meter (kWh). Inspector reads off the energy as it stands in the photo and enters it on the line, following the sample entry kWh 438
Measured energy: kWh 20.175
